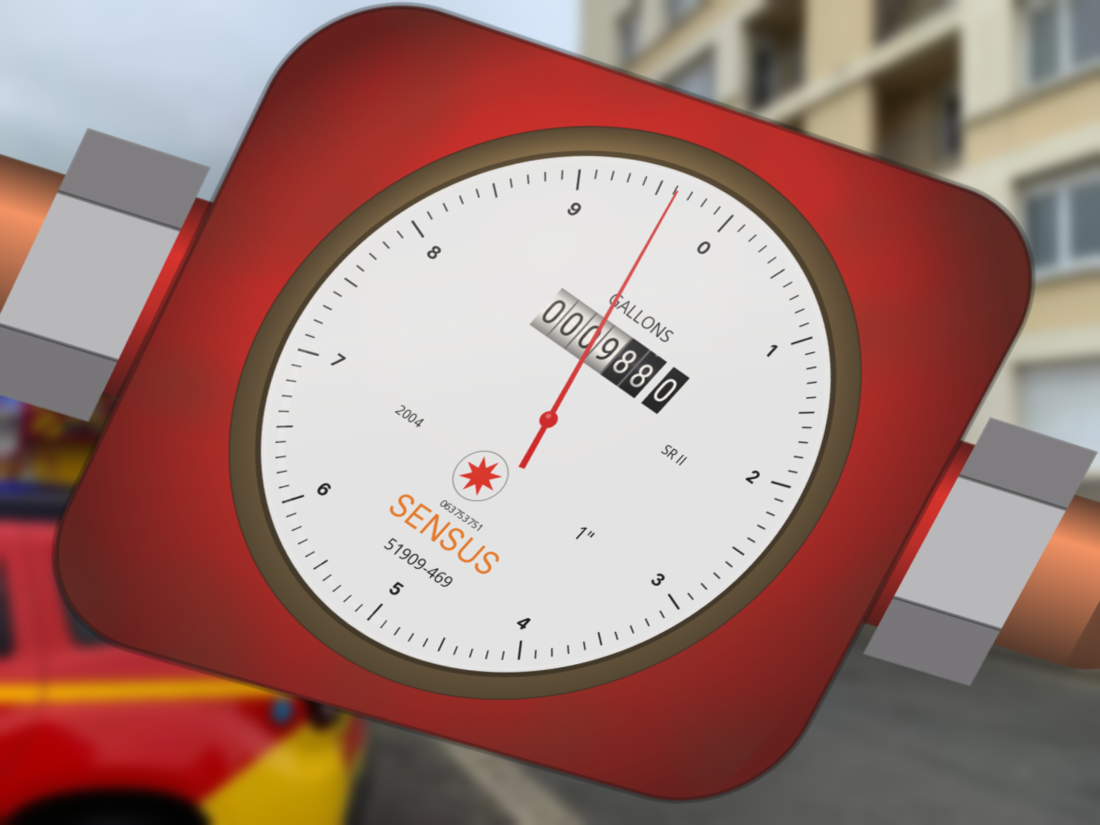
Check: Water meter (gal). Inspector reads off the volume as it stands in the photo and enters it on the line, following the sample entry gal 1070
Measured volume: gal 9879.6
